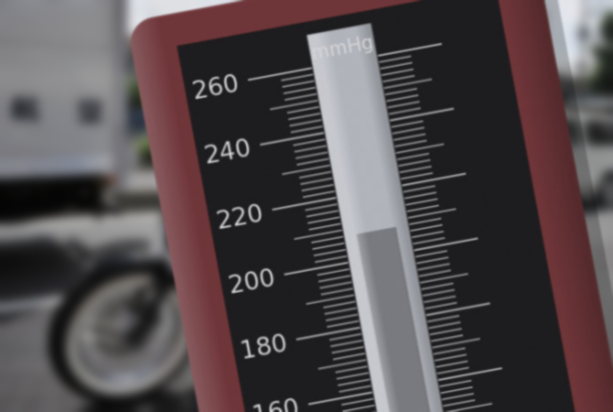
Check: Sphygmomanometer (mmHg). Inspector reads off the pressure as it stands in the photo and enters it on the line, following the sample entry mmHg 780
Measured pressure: mmHg 208
